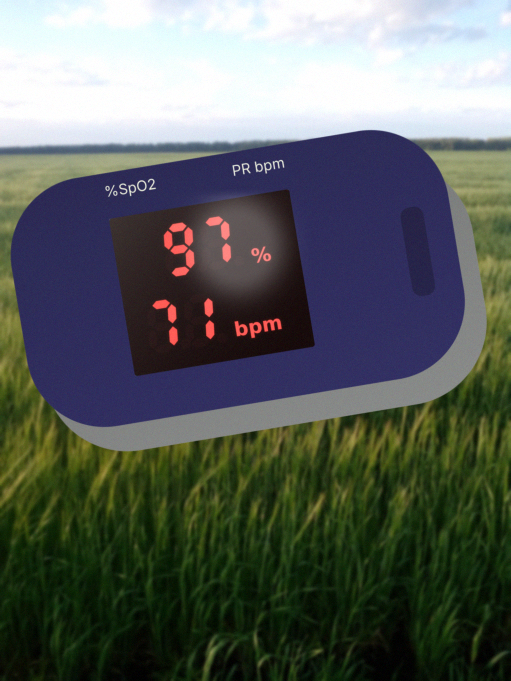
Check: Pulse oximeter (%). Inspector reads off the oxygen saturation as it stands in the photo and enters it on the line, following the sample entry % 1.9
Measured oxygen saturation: % 97
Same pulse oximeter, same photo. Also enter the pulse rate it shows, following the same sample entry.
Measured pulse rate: bpm 71
